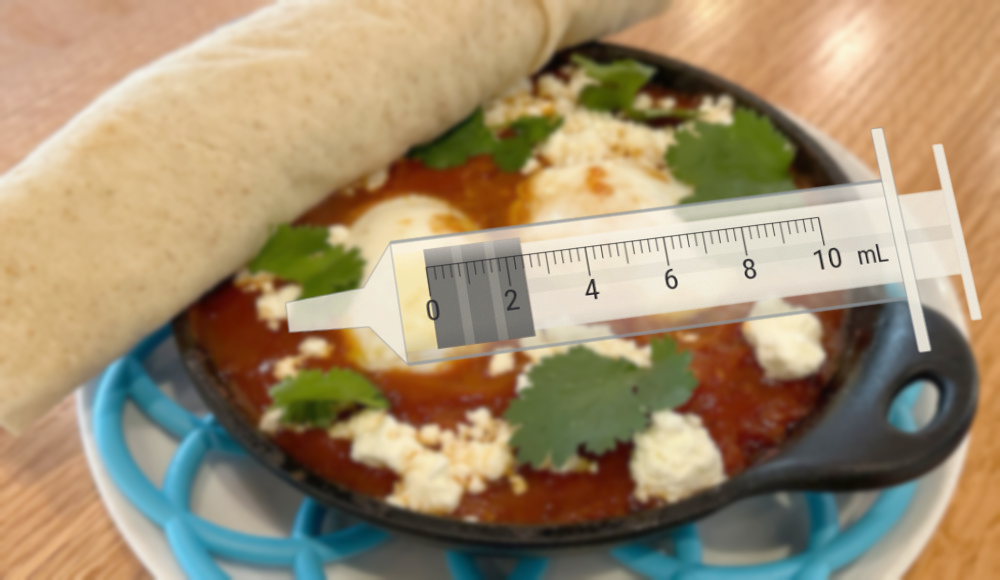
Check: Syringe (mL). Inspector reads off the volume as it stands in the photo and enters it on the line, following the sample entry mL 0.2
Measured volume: mL 0
